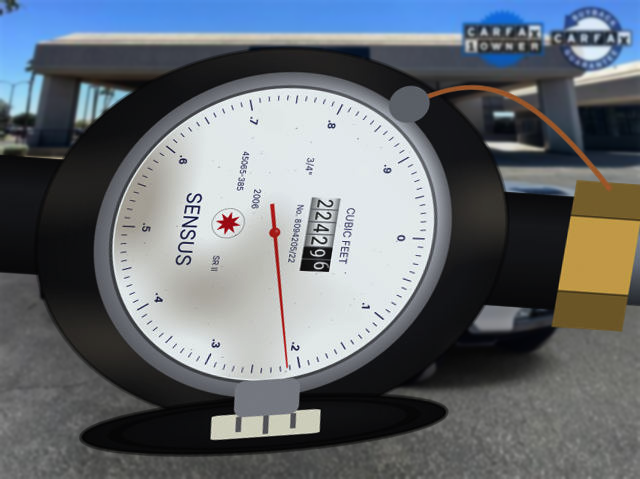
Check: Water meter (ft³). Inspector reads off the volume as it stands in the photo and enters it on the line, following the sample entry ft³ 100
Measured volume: ft³ 224296.21
